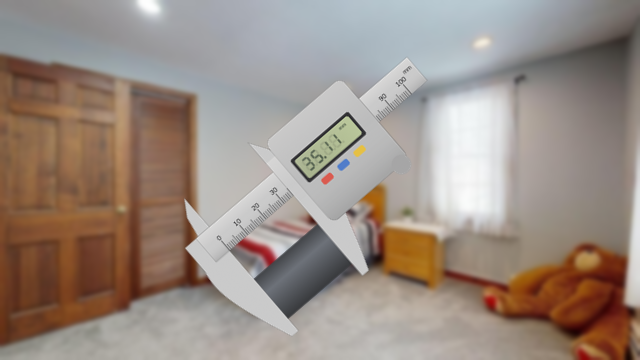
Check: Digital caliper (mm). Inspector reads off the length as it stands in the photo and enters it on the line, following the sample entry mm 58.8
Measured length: mm 35.11
